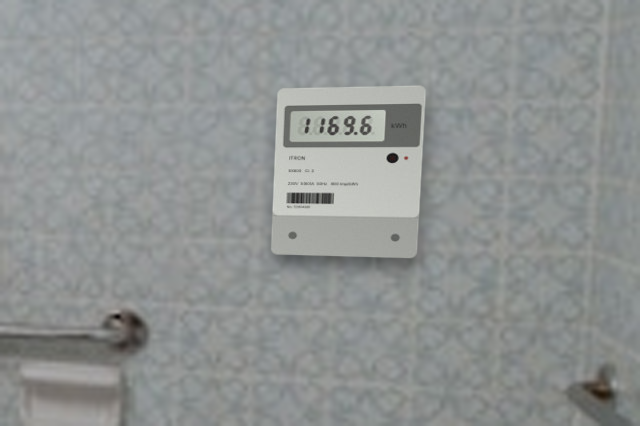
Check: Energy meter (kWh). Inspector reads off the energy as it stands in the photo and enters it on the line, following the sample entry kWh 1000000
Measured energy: kWh 1169.6
